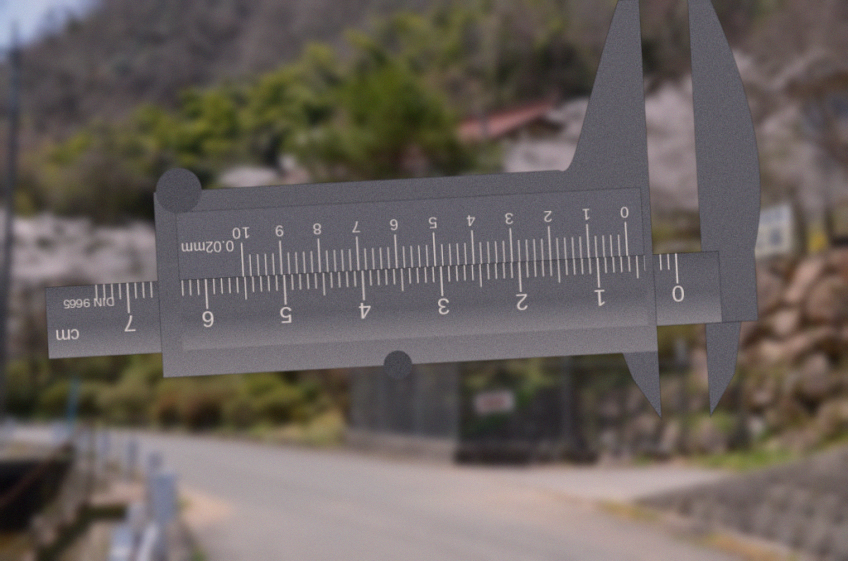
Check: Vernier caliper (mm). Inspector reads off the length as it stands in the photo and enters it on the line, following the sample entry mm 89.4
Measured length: mm 6.2
